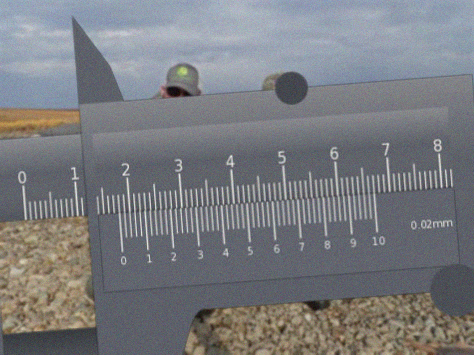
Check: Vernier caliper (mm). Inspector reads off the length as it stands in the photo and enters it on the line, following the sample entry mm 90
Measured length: mm 18.0
